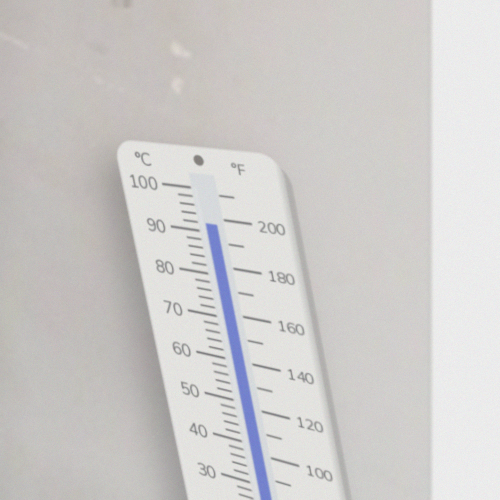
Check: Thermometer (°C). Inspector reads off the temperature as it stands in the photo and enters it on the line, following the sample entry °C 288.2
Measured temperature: °C 92
